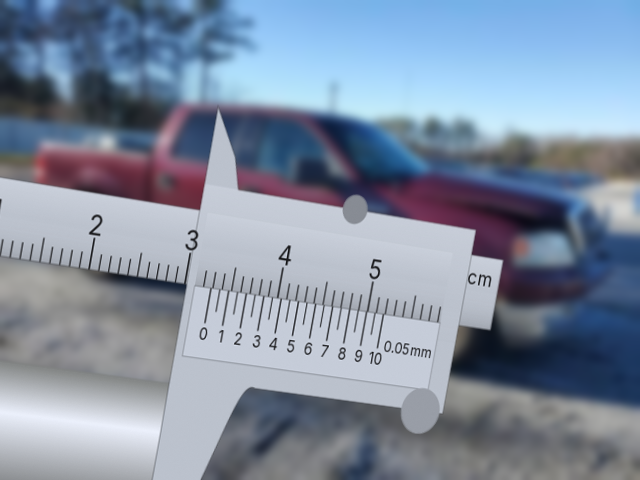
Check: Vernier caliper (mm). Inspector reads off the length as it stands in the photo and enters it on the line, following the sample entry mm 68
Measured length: mm 32.8
